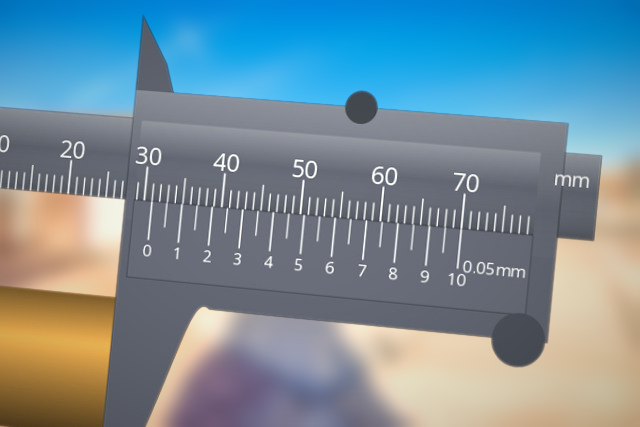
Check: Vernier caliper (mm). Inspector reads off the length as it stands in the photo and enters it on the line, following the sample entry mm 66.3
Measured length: mm 31.0
